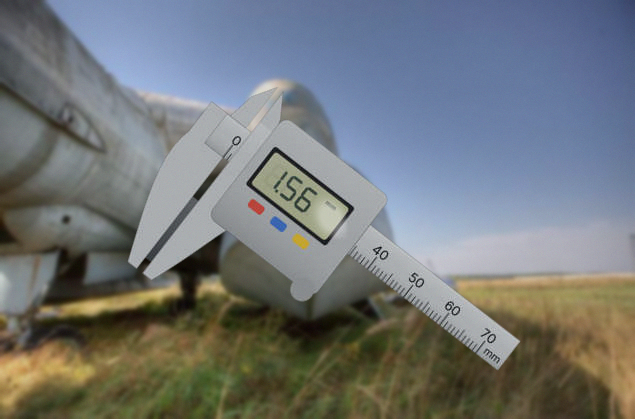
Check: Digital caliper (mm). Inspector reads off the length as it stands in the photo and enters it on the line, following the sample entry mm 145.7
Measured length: mm 1.56
